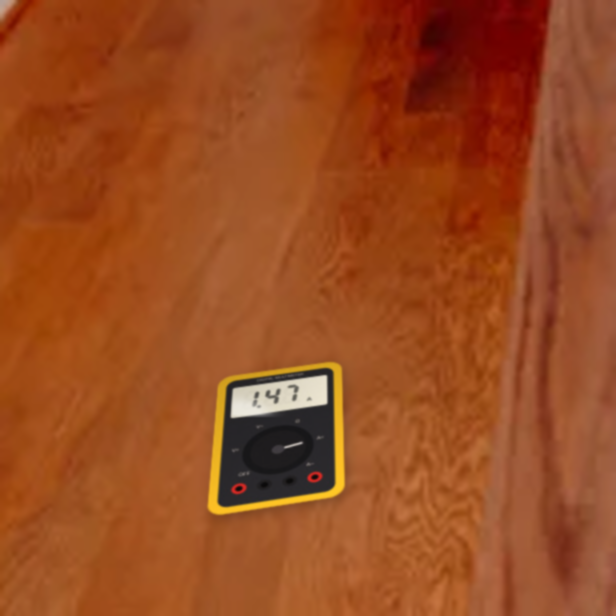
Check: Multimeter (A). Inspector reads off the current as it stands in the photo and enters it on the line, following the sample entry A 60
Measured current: A 1.47
